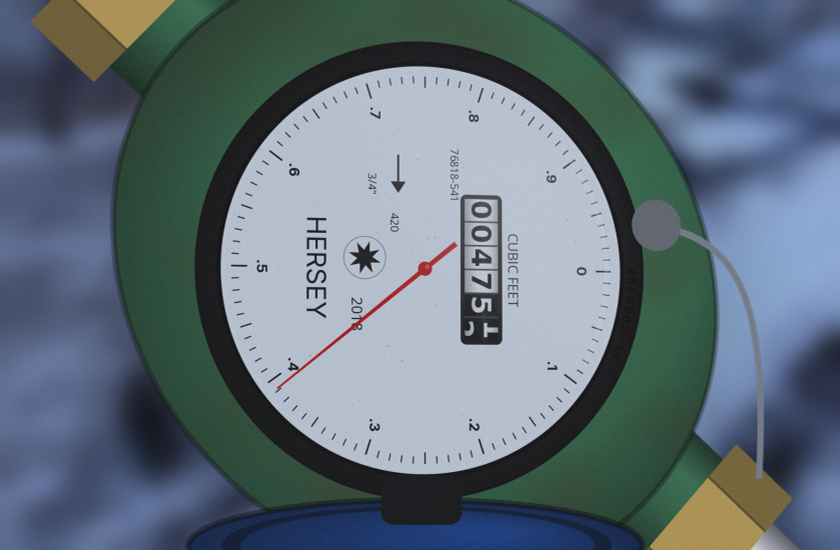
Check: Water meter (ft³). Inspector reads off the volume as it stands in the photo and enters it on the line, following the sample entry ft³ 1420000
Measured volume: ft³ 4751.39
